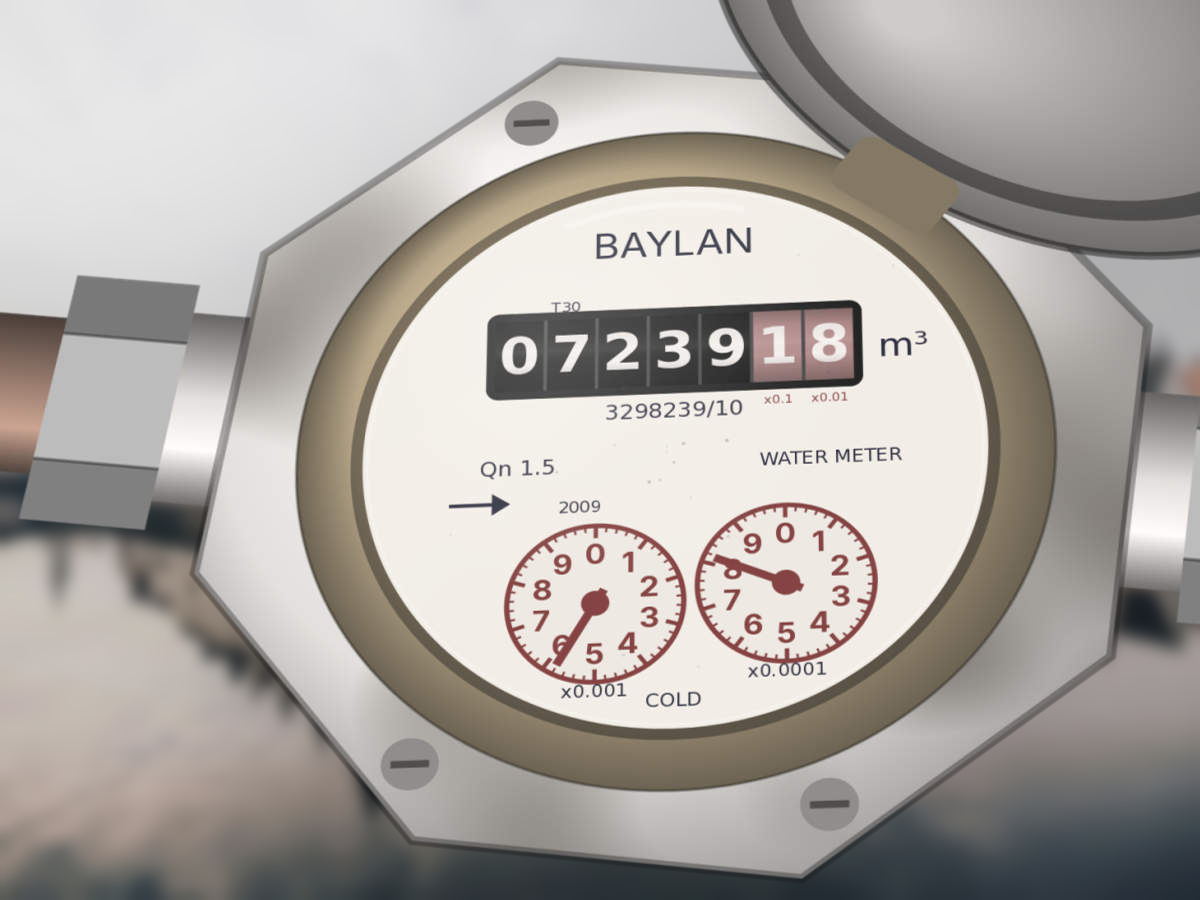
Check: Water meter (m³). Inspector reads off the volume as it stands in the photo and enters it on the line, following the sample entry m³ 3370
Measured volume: m³ 7239.1858
